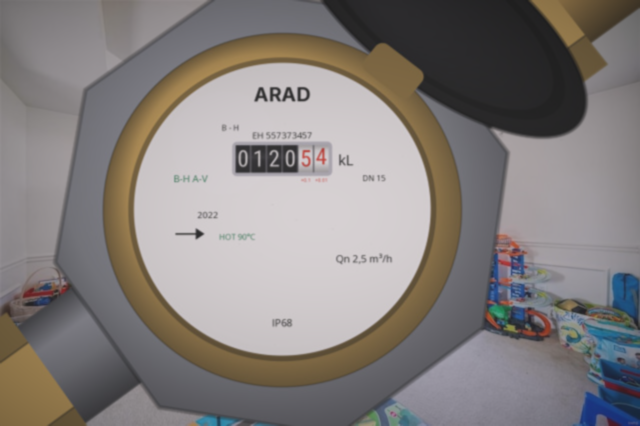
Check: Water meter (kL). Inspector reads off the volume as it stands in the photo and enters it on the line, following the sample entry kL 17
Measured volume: kL 120.54
